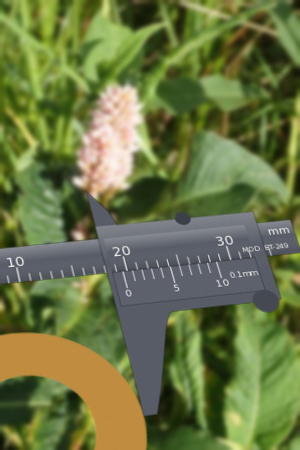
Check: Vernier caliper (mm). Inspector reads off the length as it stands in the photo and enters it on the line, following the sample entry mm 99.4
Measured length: mm 19.6
